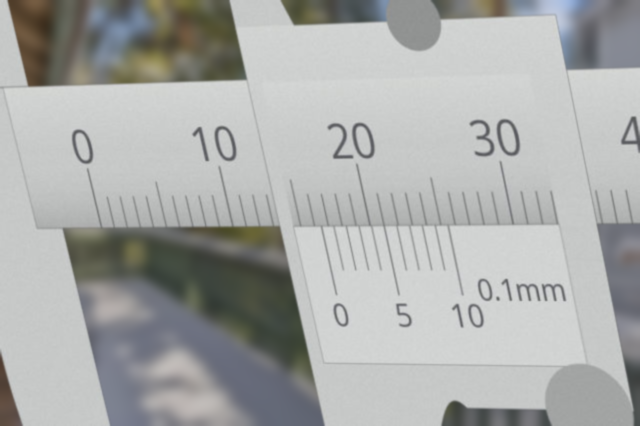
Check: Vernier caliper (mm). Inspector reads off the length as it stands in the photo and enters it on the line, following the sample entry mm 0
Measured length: mm 16.5
